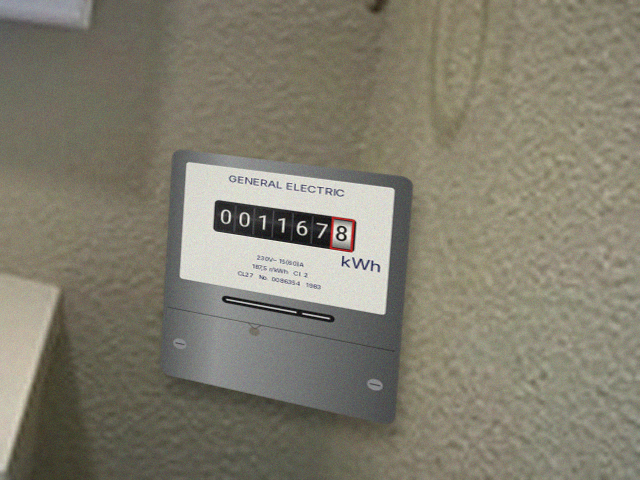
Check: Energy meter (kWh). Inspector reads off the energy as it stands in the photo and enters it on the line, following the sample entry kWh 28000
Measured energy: kWh 1167.8
